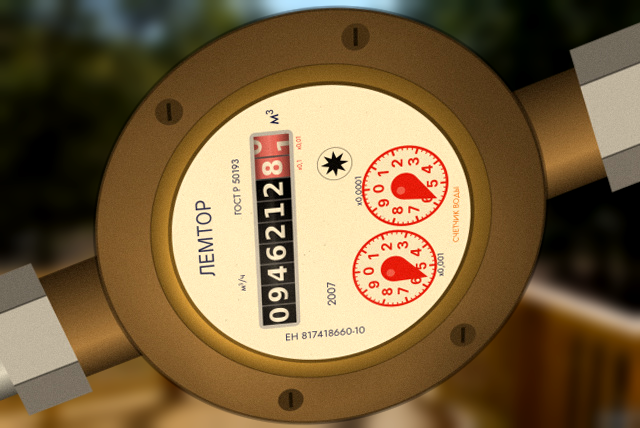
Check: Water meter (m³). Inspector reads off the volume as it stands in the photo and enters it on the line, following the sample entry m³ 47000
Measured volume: m³ 946212.8055
